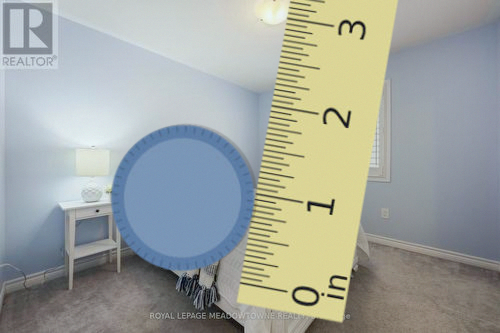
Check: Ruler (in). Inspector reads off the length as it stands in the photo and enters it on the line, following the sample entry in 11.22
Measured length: in 1.625
